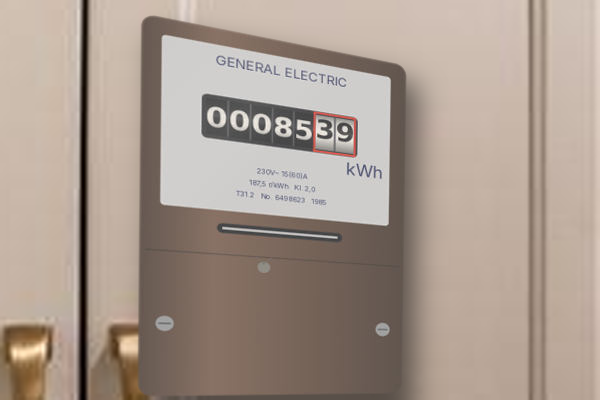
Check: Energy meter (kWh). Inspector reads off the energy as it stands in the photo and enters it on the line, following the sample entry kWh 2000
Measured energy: kWh 85.39
